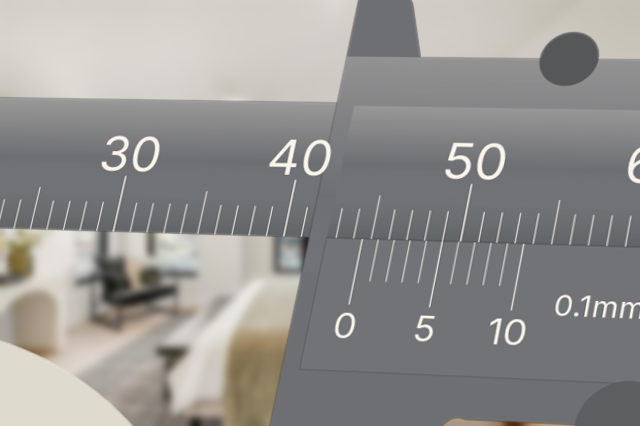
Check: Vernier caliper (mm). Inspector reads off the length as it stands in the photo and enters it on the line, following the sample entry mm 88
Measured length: mm 44.5
